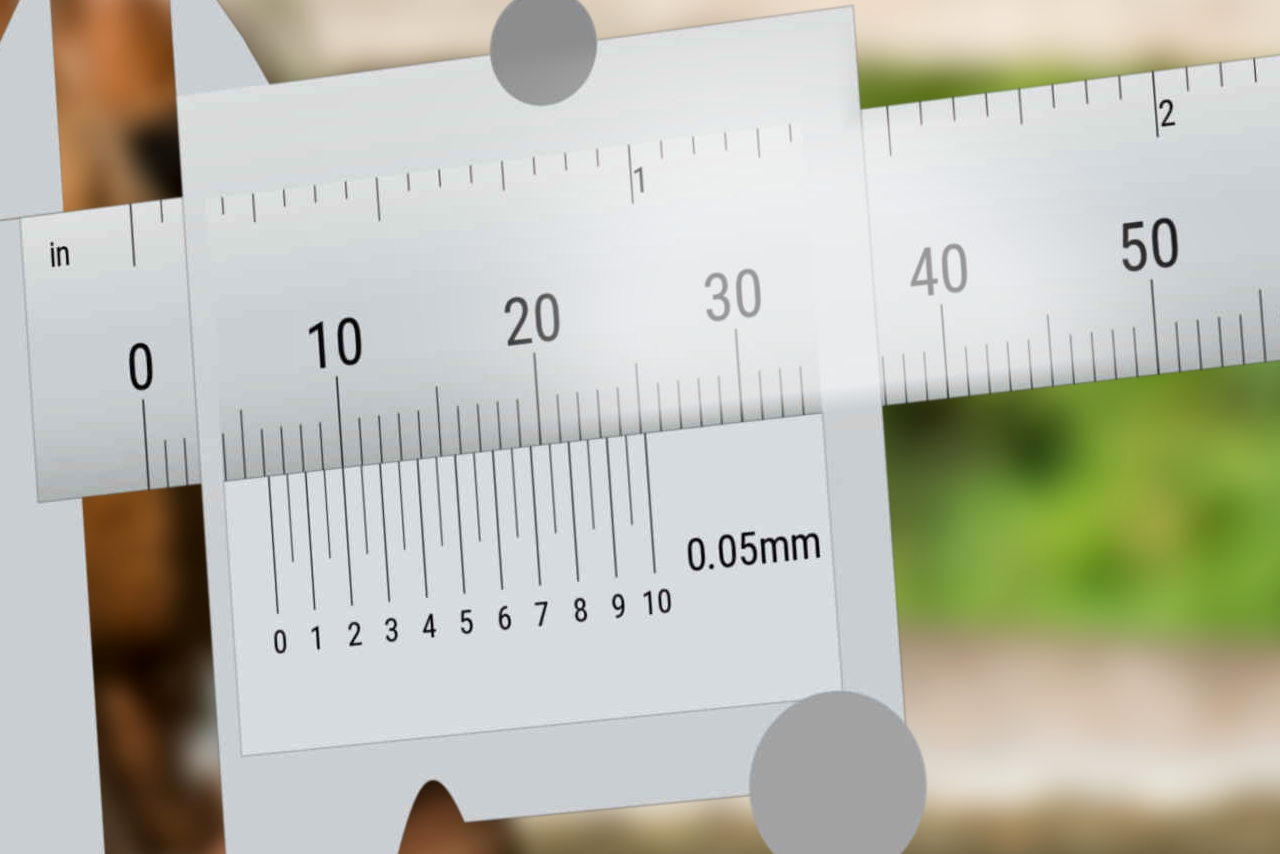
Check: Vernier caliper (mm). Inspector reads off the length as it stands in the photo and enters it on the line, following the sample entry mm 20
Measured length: mm 6.2
